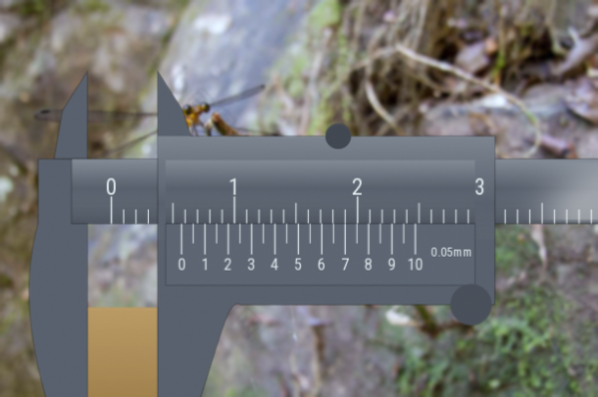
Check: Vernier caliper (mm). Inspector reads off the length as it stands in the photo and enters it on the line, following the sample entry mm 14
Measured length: mm 5.7
